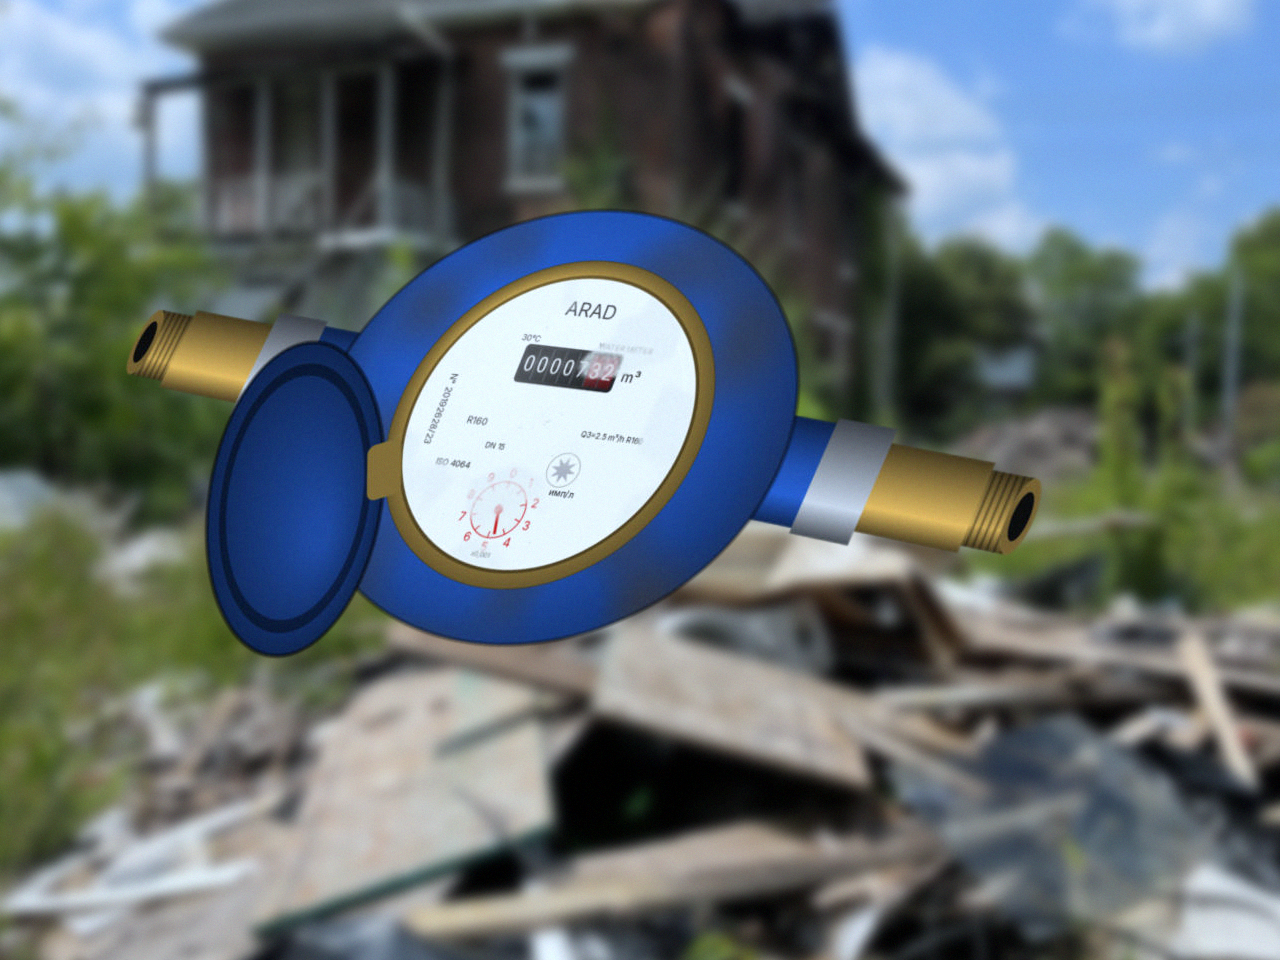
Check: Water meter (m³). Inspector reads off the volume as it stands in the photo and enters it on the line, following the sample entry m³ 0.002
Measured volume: m³ 7.324
